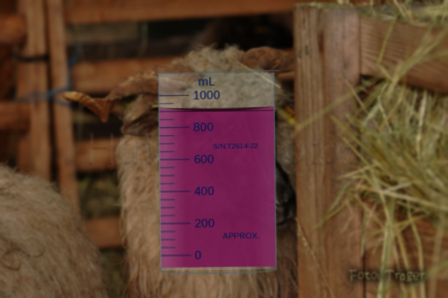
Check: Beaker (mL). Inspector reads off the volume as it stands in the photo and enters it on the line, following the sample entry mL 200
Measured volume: mL 900
